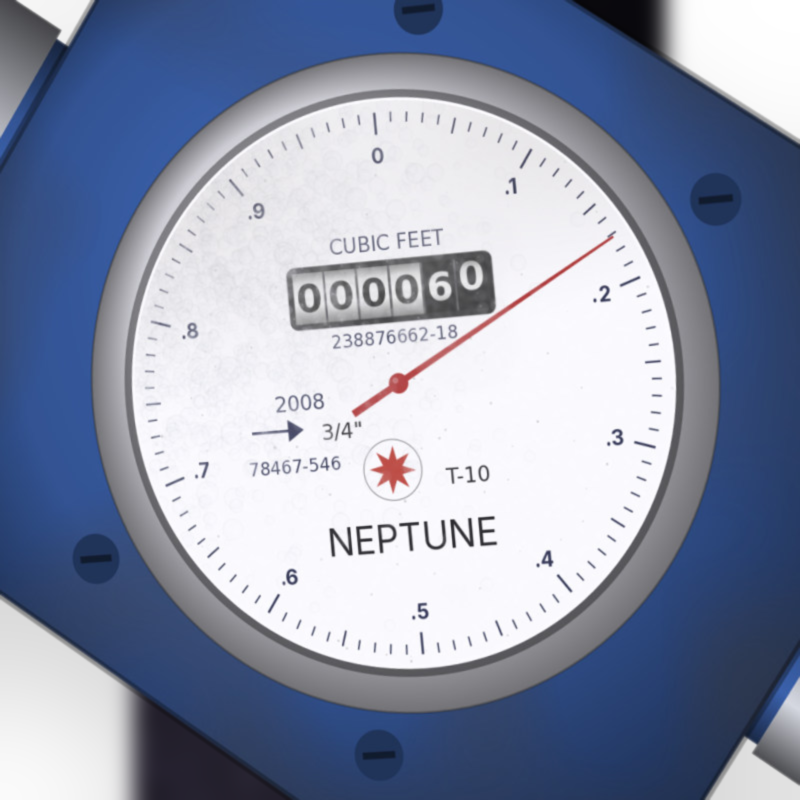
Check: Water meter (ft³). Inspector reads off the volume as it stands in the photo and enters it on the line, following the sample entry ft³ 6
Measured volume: ft³ 60.17
